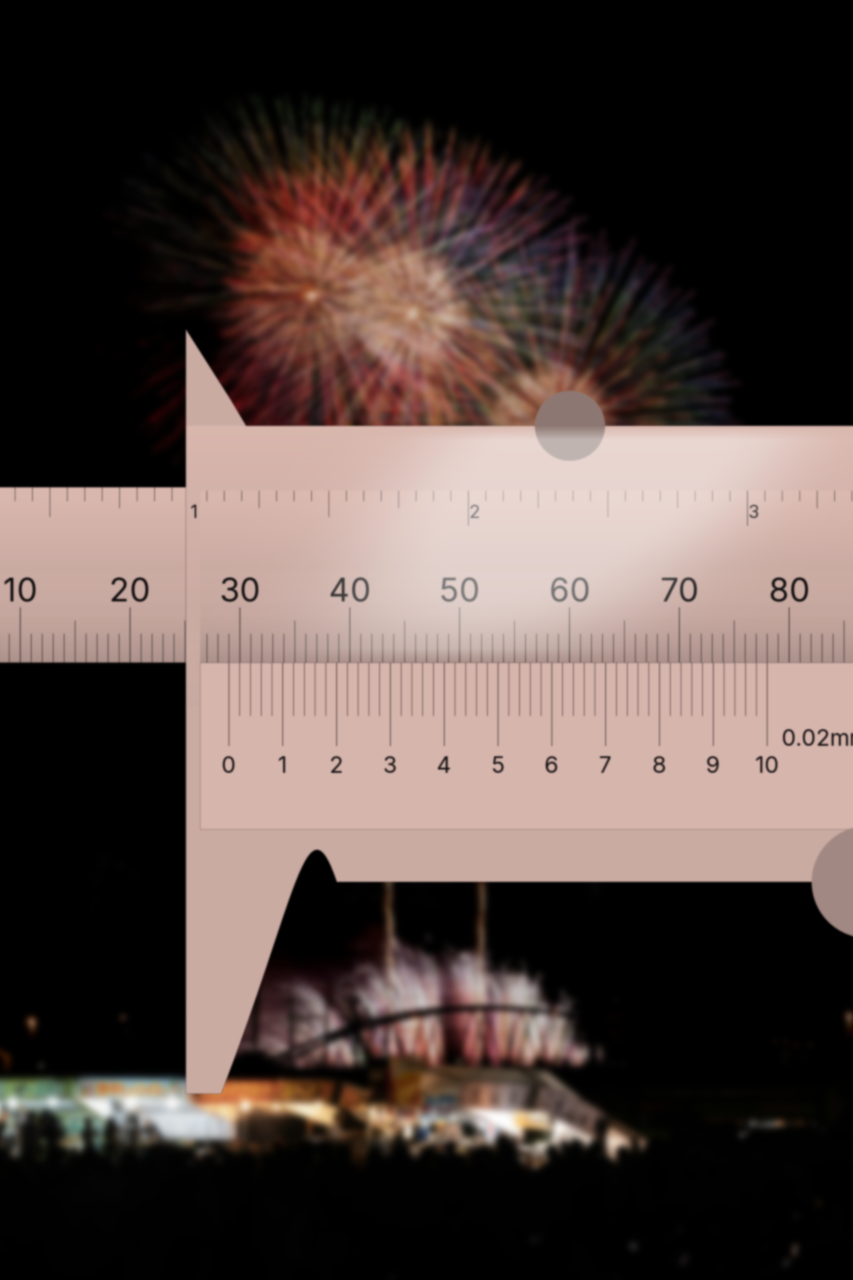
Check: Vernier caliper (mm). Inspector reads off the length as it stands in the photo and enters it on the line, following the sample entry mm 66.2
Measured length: mm 29.0
